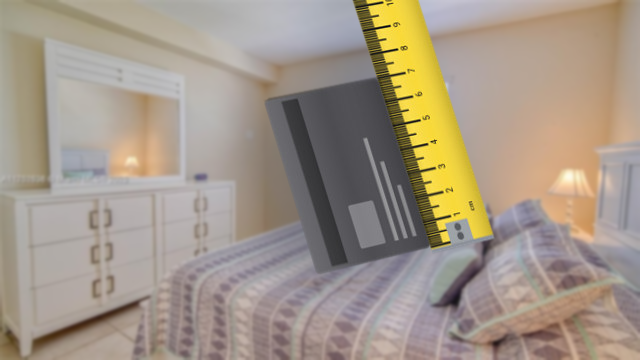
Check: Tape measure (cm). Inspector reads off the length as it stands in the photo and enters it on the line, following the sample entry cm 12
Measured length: cm 7
